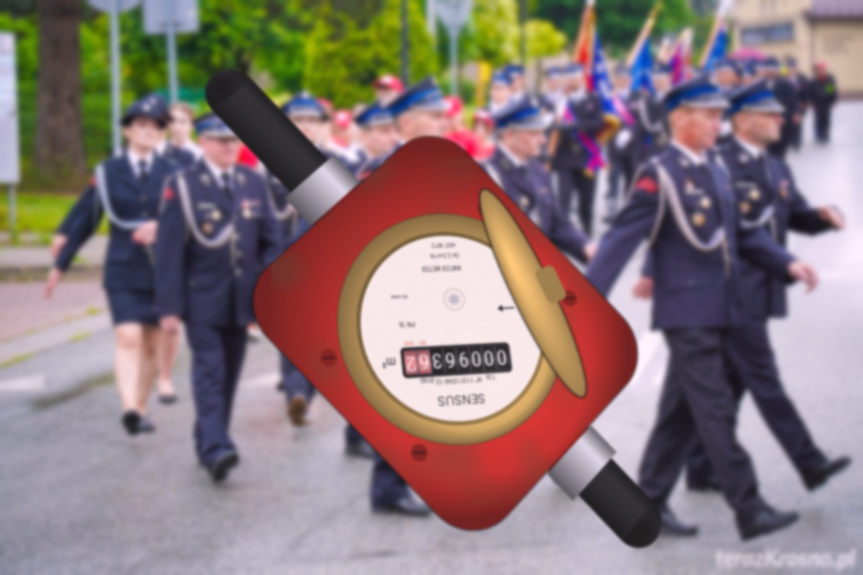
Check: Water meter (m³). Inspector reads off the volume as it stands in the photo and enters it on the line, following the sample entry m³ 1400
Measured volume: m³ 963.62
